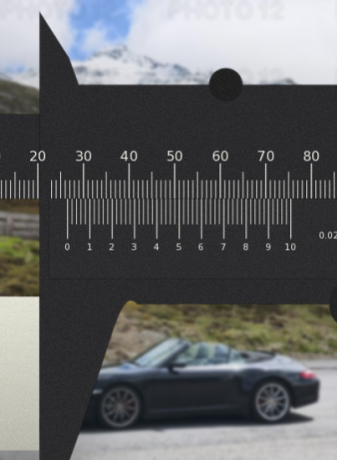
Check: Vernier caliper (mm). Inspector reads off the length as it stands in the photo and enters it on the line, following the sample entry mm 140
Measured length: mm 26.5
